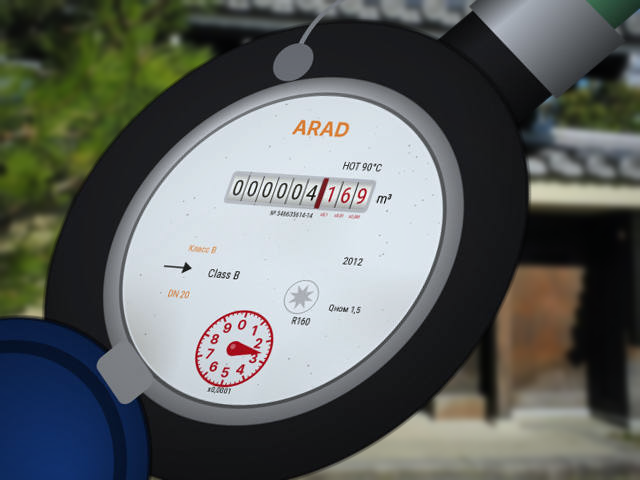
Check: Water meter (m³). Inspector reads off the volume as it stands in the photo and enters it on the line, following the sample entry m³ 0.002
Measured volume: m³ 4.1692
